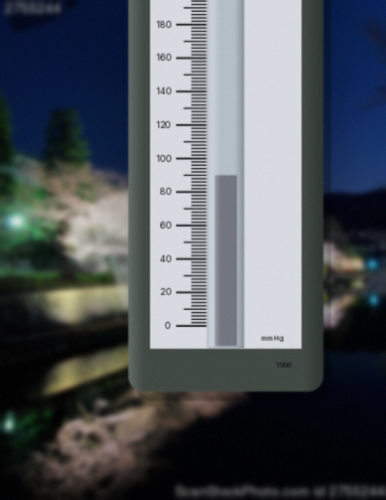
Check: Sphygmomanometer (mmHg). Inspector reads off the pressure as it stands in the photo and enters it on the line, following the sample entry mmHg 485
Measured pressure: mmHg 90
